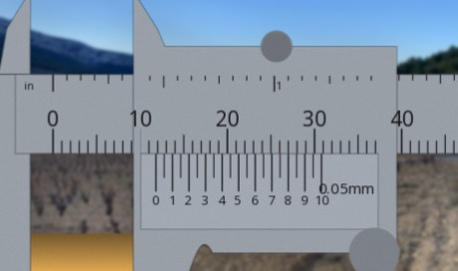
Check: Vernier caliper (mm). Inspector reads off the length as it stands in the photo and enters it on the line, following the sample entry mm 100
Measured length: mm 11.8
